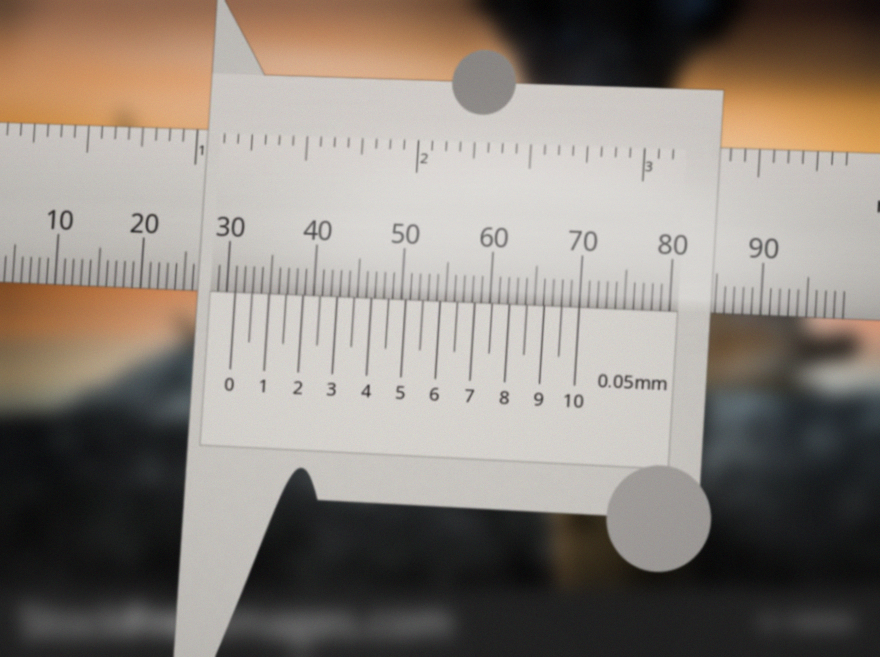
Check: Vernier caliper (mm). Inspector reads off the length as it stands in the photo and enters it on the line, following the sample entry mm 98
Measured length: mm 31.0
